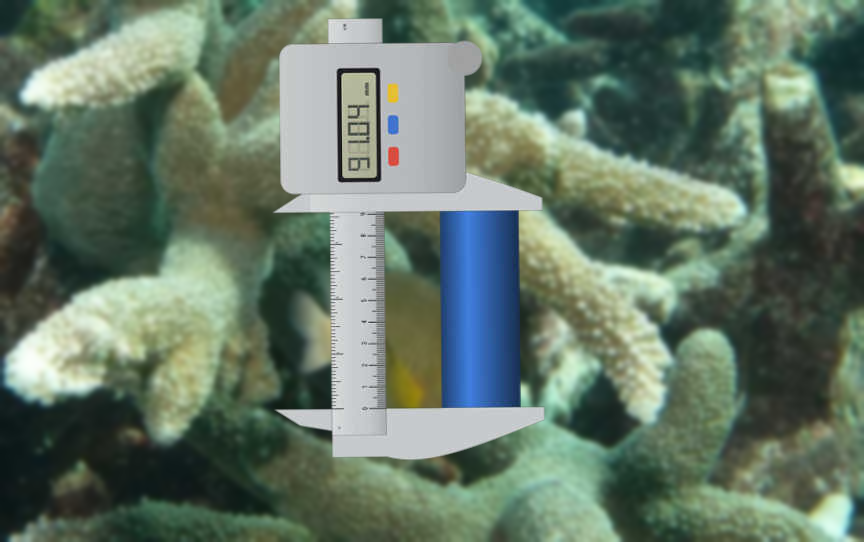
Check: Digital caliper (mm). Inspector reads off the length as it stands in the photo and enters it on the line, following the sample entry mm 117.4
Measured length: mm 91.04
